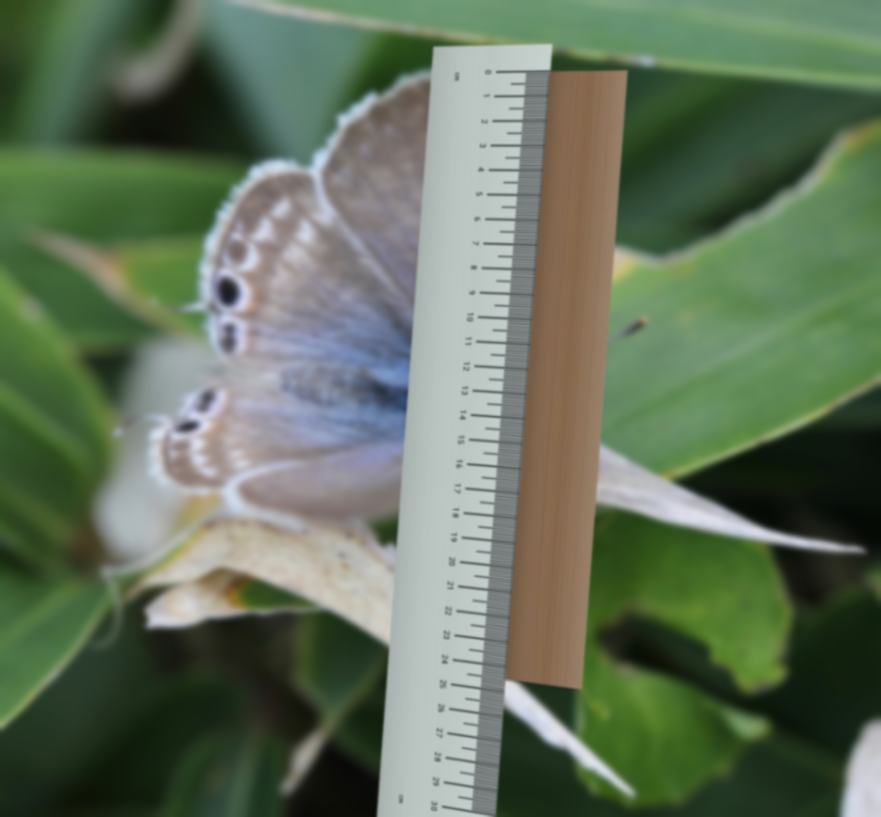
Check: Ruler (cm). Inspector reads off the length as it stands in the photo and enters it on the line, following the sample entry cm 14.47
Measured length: cm 24.5
